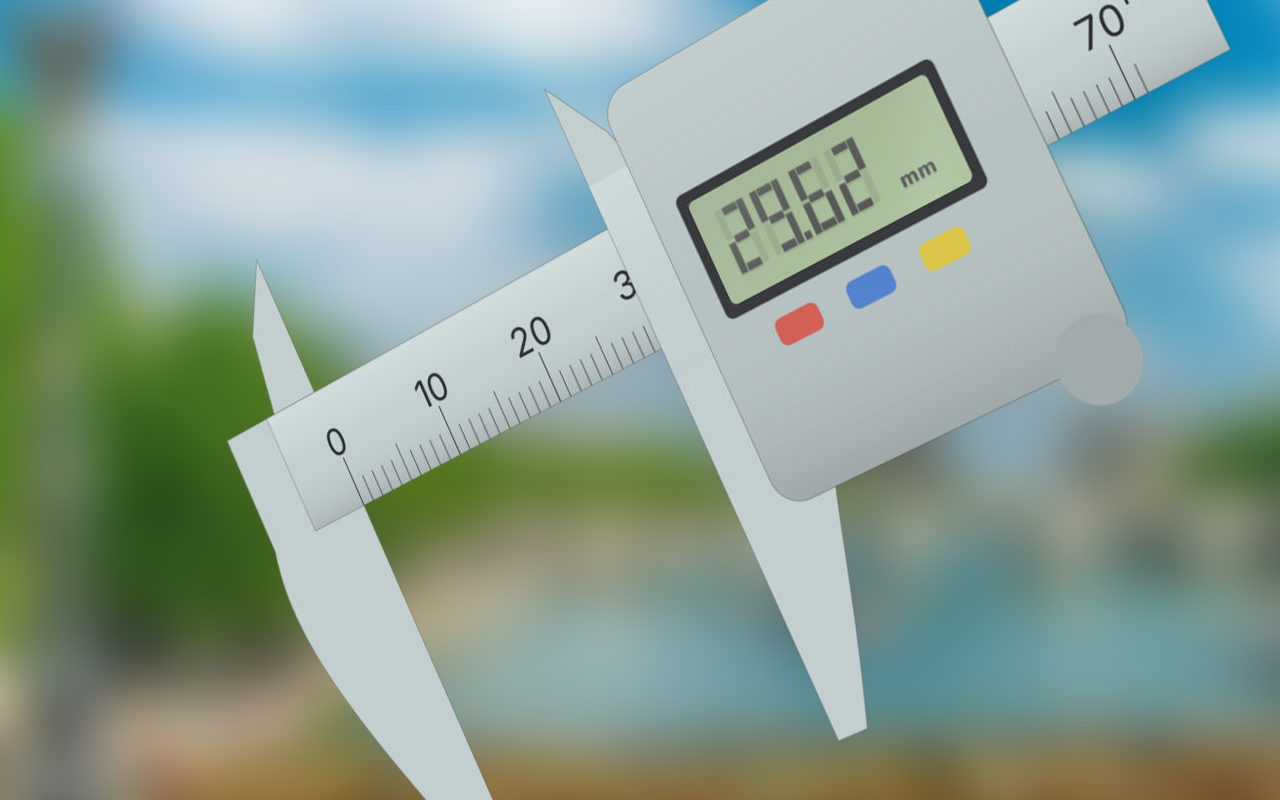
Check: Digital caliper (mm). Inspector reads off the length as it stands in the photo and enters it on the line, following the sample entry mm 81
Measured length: mm 29.62
